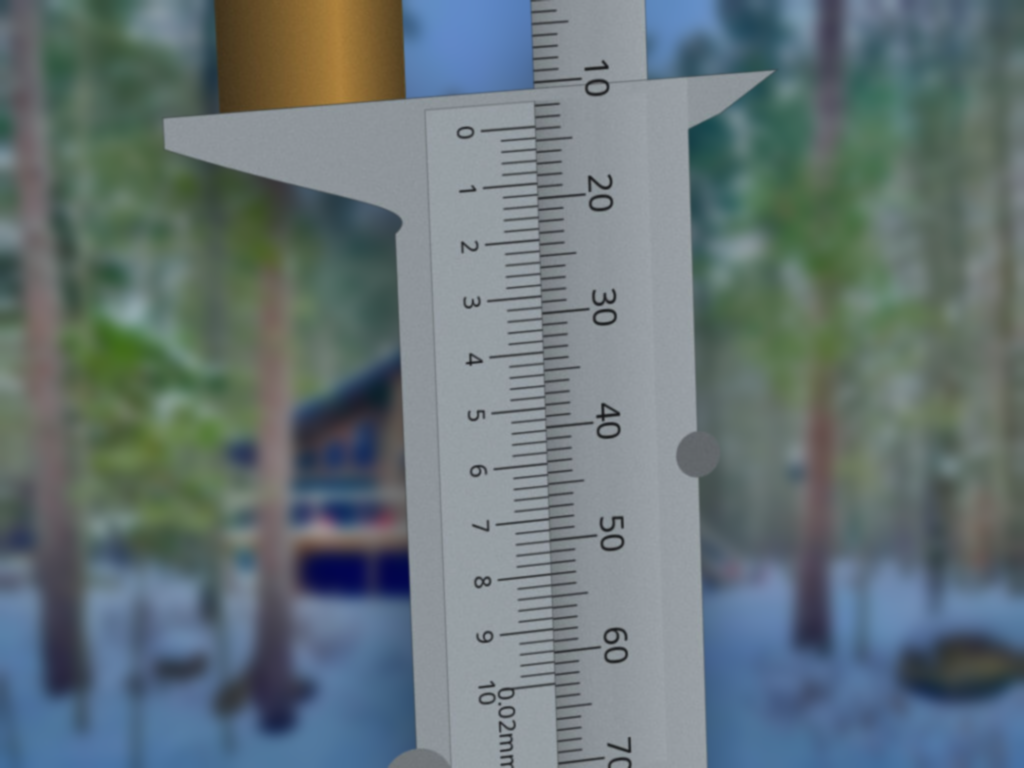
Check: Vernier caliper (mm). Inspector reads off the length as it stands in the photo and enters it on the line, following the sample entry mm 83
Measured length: mm 13.8
